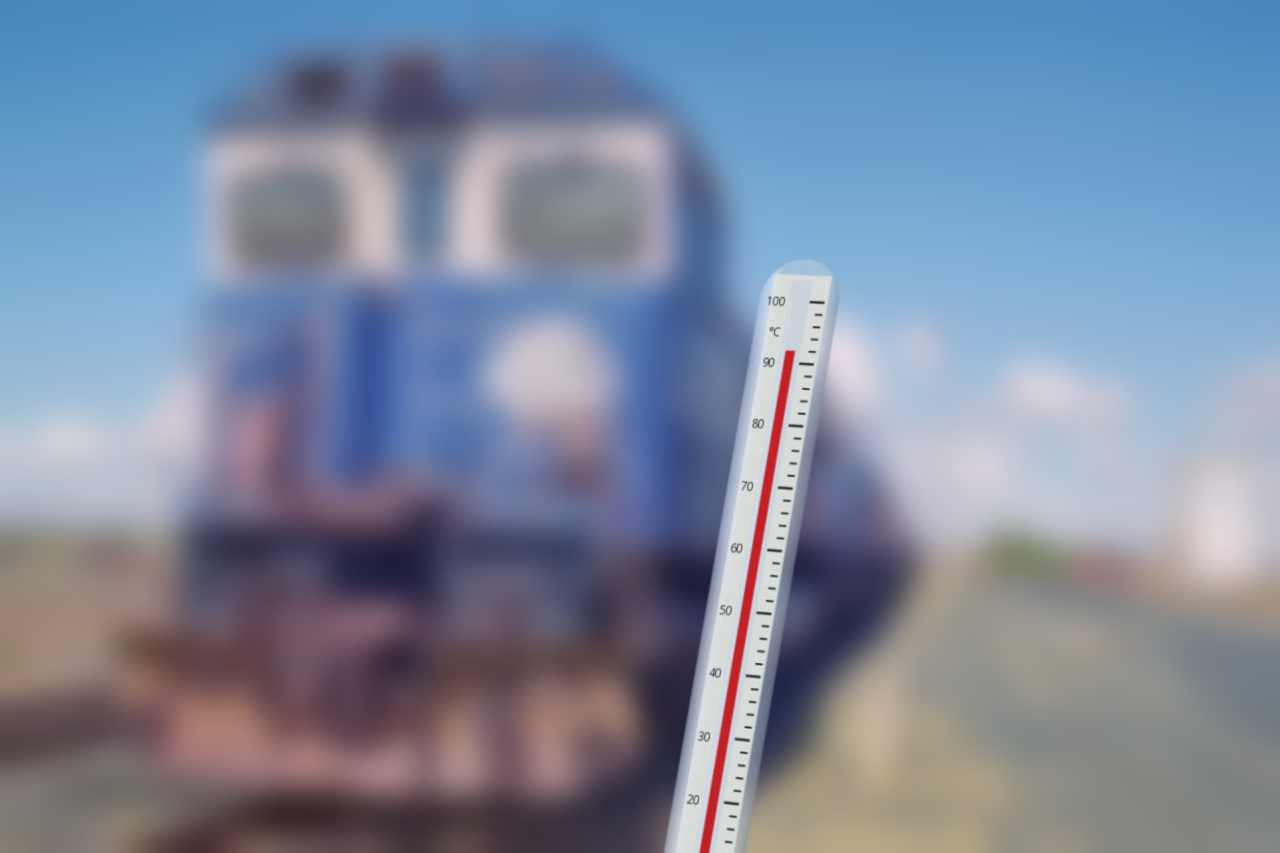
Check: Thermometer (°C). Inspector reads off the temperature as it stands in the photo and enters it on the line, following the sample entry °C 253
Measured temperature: °C 92
